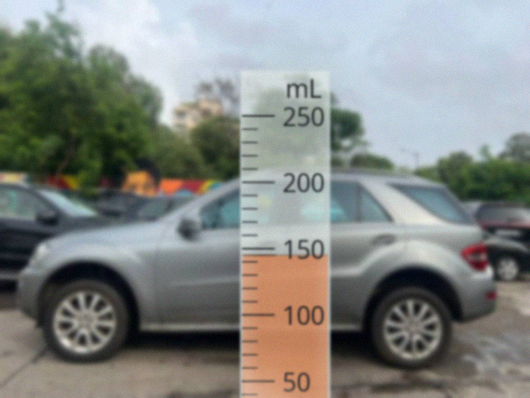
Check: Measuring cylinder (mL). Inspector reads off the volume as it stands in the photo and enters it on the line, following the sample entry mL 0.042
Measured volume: mL 145
